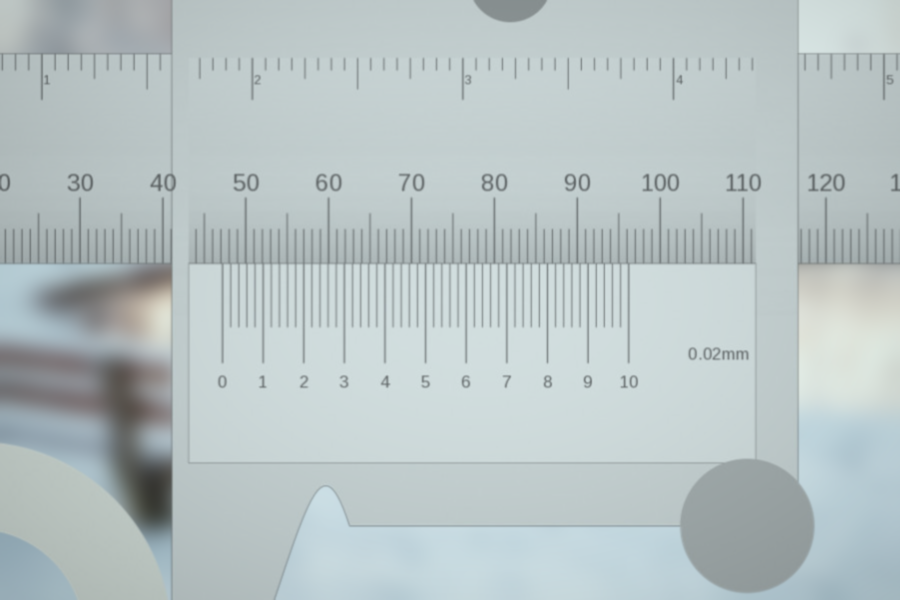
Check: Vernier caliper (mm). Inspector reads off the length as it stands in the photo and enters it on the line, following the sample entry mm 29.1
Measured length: mm 47.2
